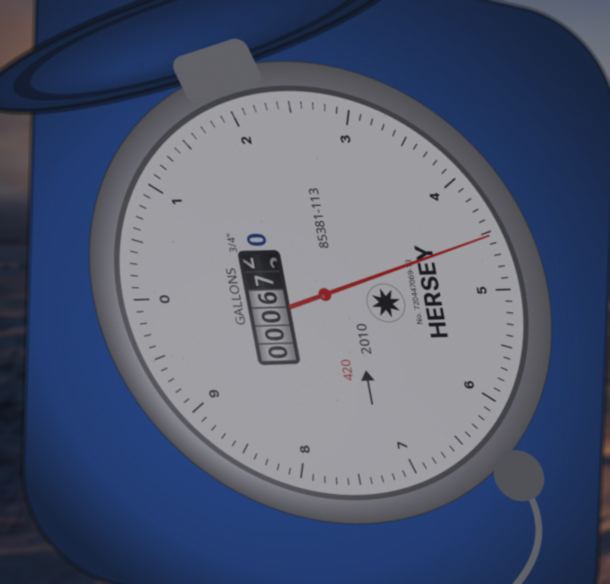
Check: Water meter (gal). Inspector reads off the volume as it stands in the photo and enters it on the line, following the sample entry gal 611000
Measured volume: gal 6724.5
